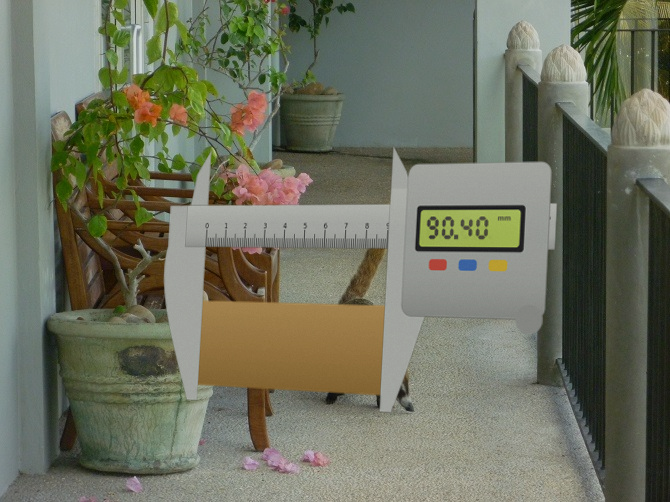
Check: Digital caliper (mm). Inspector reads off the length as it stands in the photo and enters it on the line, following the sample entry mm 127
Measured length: mm 90.40
